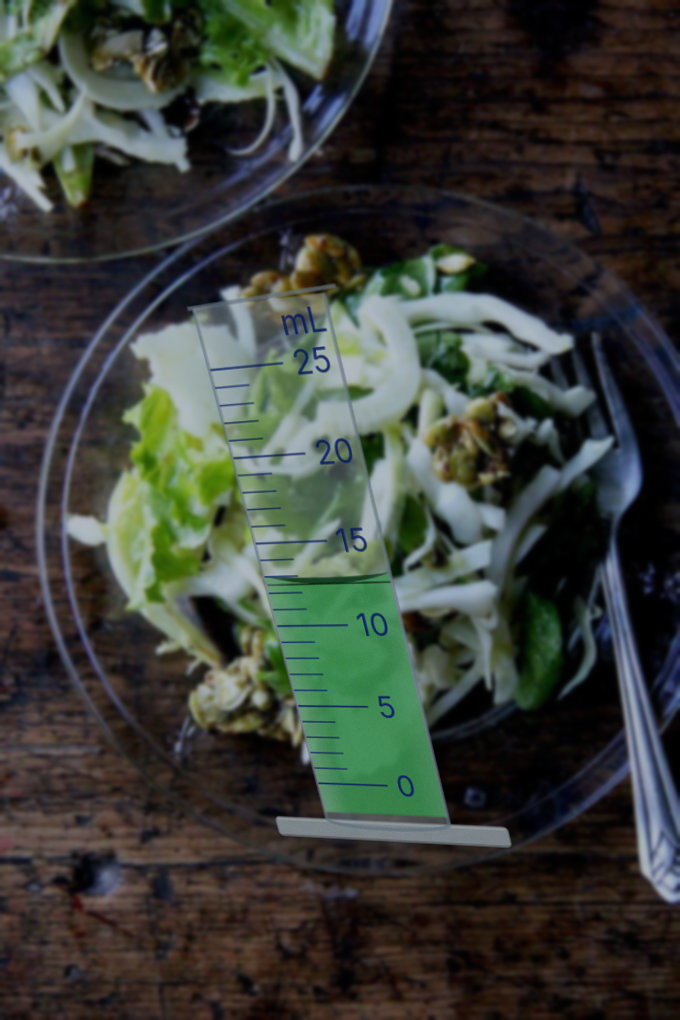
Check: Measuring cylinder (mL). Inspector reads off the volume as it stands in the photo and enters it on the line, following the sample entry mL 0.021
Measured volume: mL 12.5
